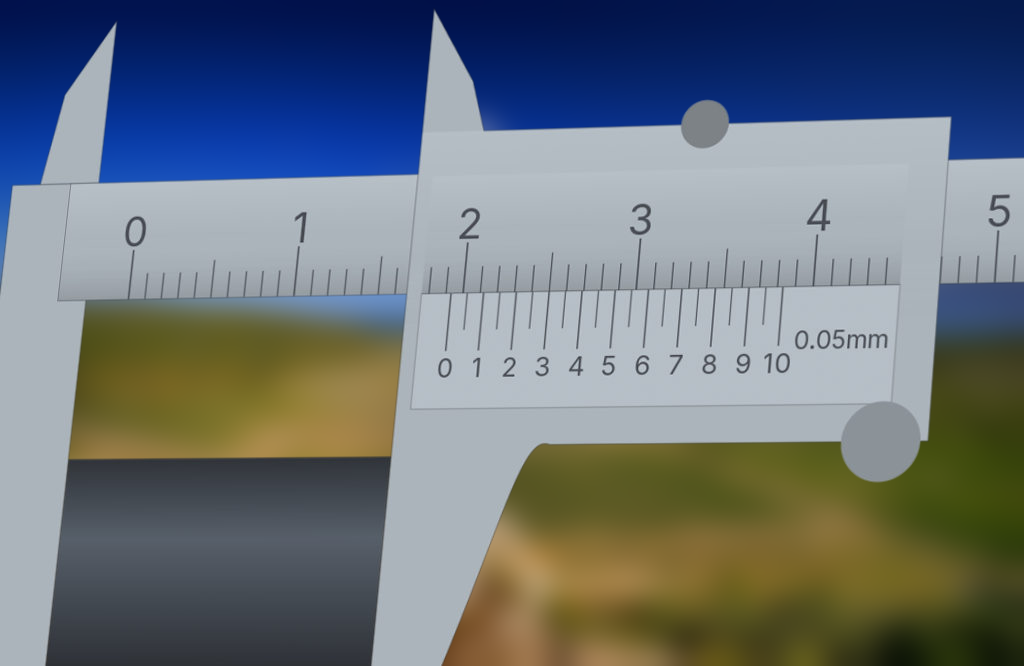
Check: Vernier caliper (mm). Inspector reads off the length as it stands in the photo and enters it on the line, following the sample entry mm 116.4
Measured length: mm 19.3
